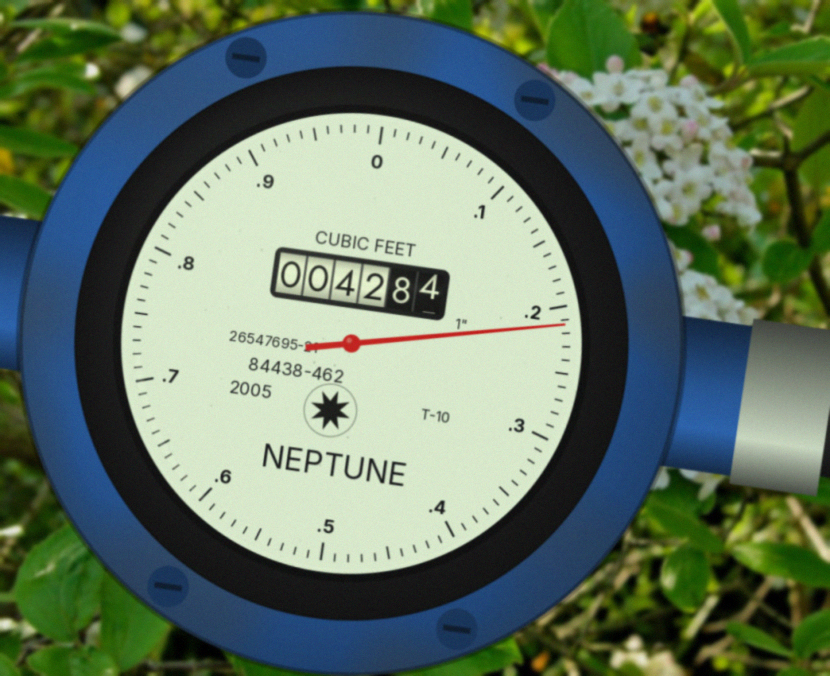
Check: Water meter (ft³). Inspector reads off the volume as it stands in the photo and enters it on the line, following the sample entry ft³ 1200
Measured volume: ft³ 4284.21
